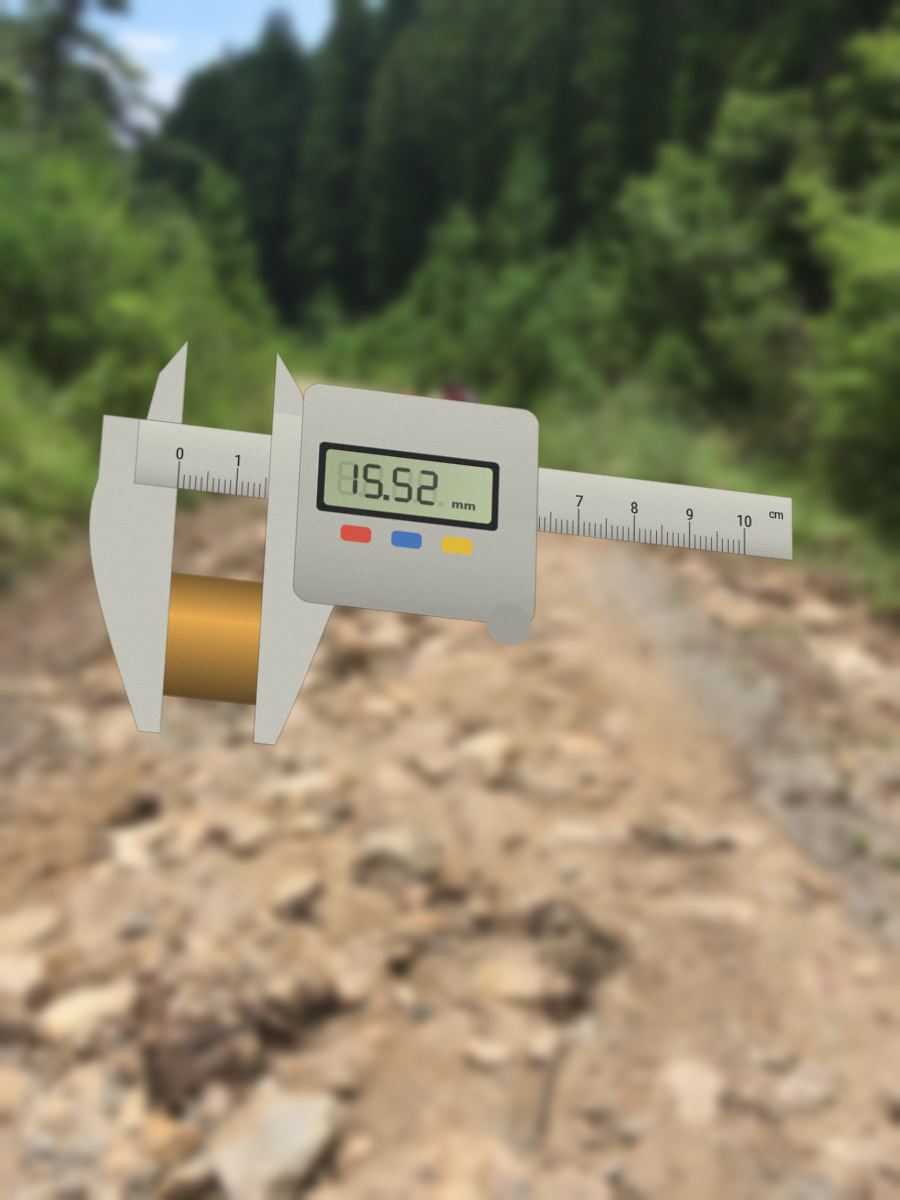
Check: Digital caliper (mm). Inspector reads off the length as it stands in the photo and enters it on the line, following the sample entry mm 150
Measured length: mm 15.52
